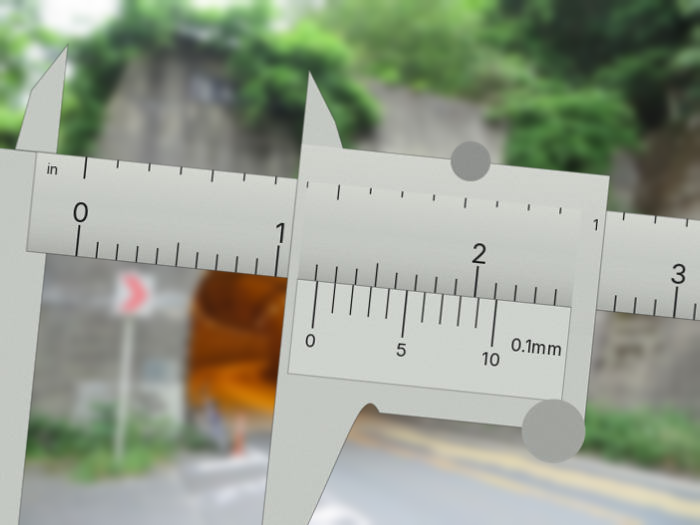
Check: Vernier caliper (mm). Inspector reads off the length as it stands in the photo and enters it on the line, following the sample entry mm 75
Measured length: mm 12.1
